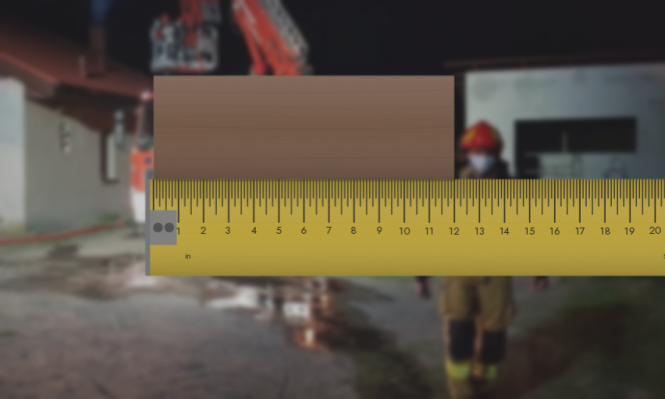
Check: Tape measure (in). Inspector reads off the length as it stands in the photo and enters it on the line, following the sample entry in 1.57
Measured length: in 12
